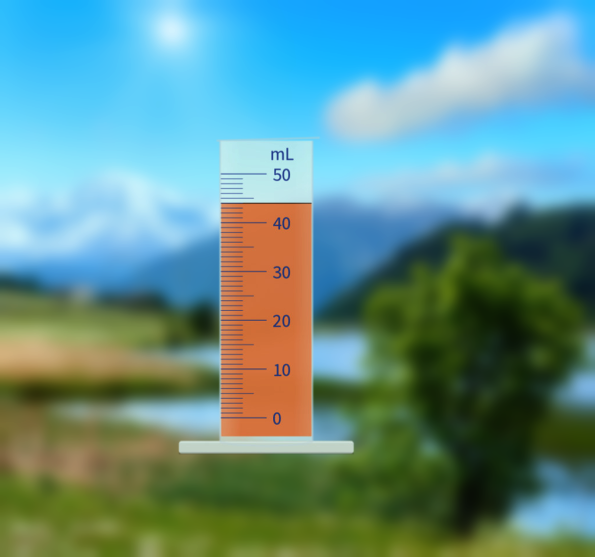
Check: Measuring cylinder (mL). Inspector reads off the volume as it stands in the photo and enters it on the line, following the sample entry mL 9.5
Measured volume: mL 44
